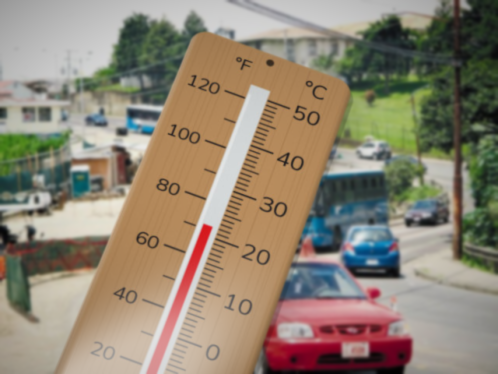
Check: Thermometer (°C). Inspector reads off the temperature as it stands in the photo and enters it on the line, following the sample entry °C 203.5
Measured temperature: °C 22
